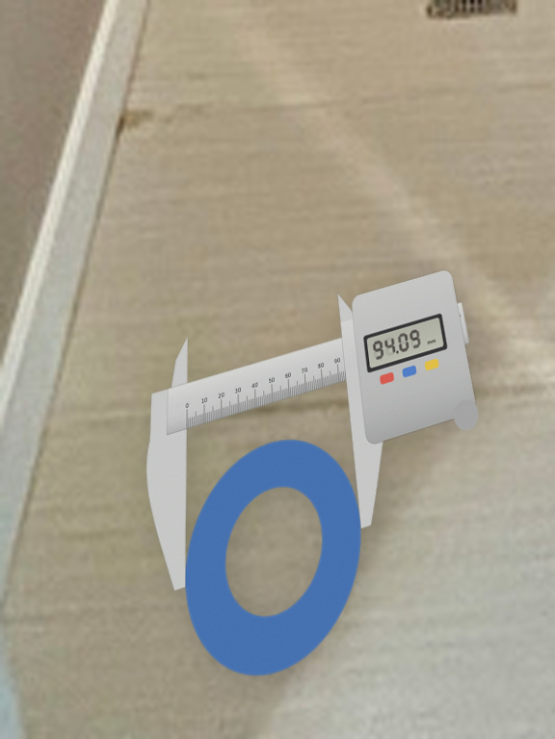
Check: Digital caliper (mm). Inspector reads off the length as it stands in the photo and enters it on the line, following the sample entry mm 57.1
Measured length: mm 94.09
